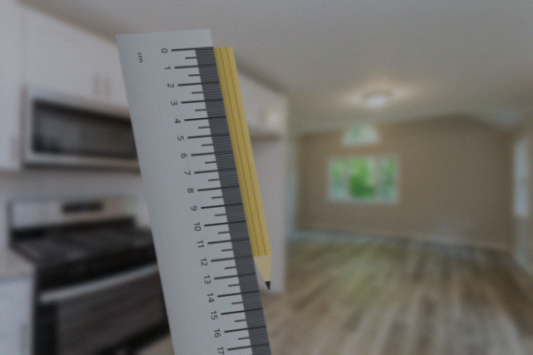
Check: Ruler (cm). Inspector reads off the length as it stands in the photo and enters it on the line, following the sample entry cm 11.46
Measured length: cm 14
